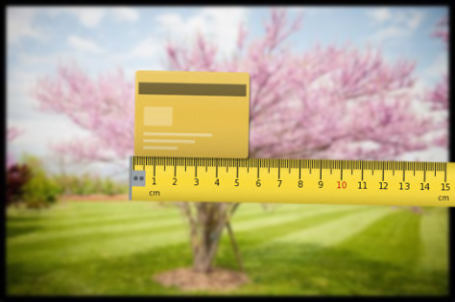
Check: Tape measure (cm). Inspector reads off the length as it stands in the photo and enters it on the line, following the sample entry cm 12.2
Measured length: cm 5.5
